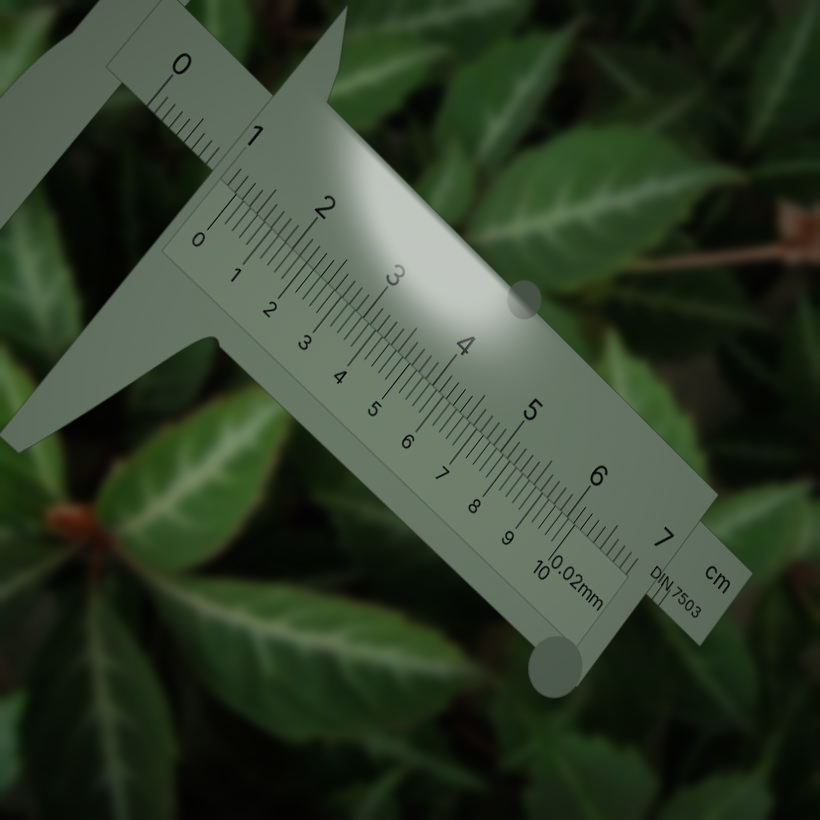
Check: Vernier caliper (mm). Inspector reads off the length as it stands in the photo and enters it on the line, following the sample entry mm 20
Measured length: mm 12.2
